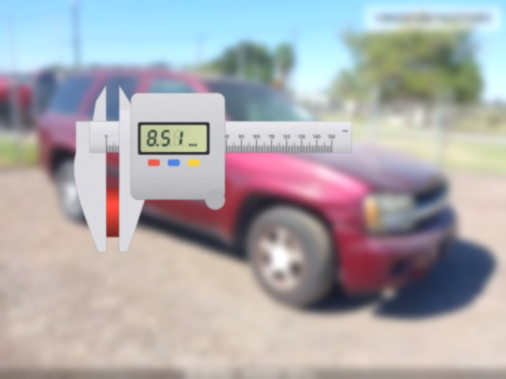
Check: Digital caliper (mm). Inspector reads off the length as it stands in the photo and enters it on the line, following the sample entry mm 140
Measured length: mm 8.51
